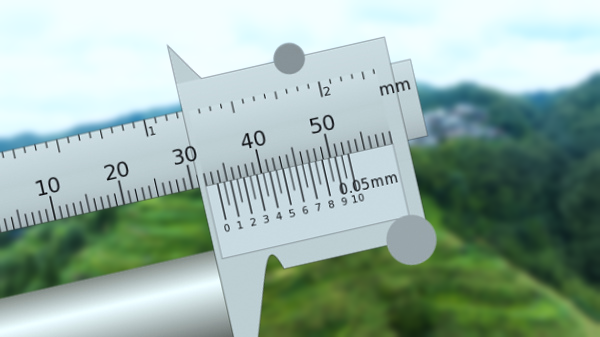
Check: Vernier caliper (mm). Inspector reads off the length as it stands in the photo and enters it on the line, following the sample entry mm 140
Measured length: mm 33.6
